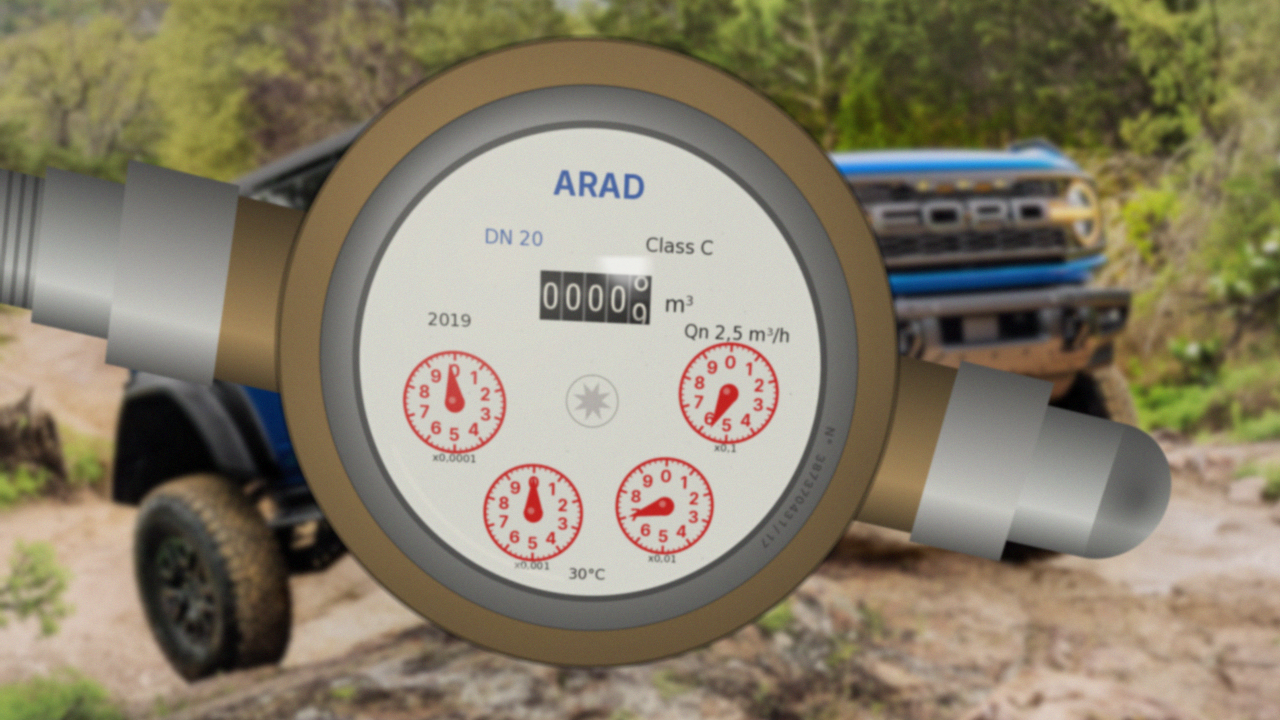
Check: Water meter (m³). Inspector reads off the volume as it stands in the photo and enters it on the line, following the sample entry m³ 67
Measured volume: m³ 8.5699
